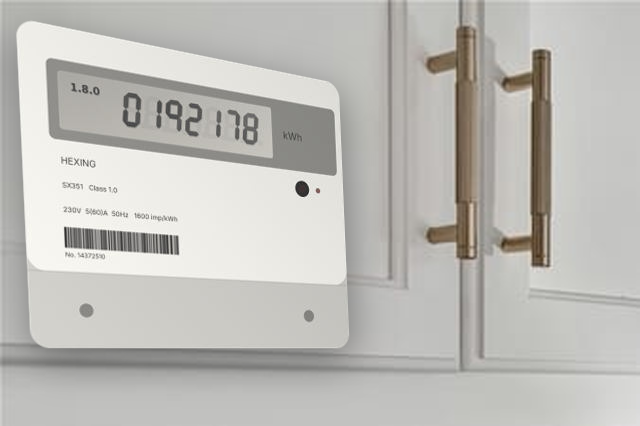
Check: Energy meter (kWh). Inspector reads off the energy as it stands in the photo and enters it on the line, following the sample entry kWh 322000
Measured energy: kWh 192178
